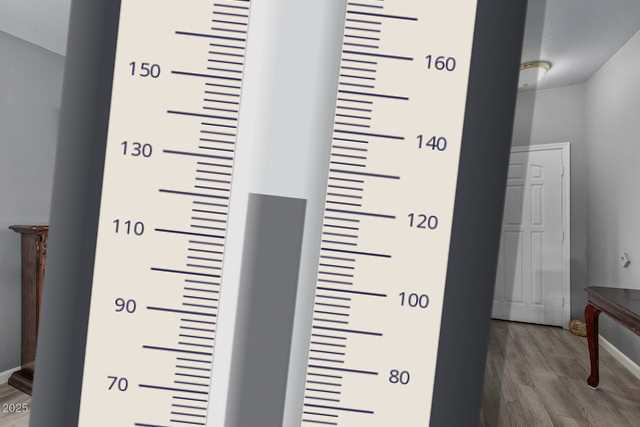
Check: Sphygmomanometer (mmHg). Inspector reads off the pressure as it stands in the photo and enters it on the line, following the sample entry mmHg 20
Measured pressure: mmHg 122
